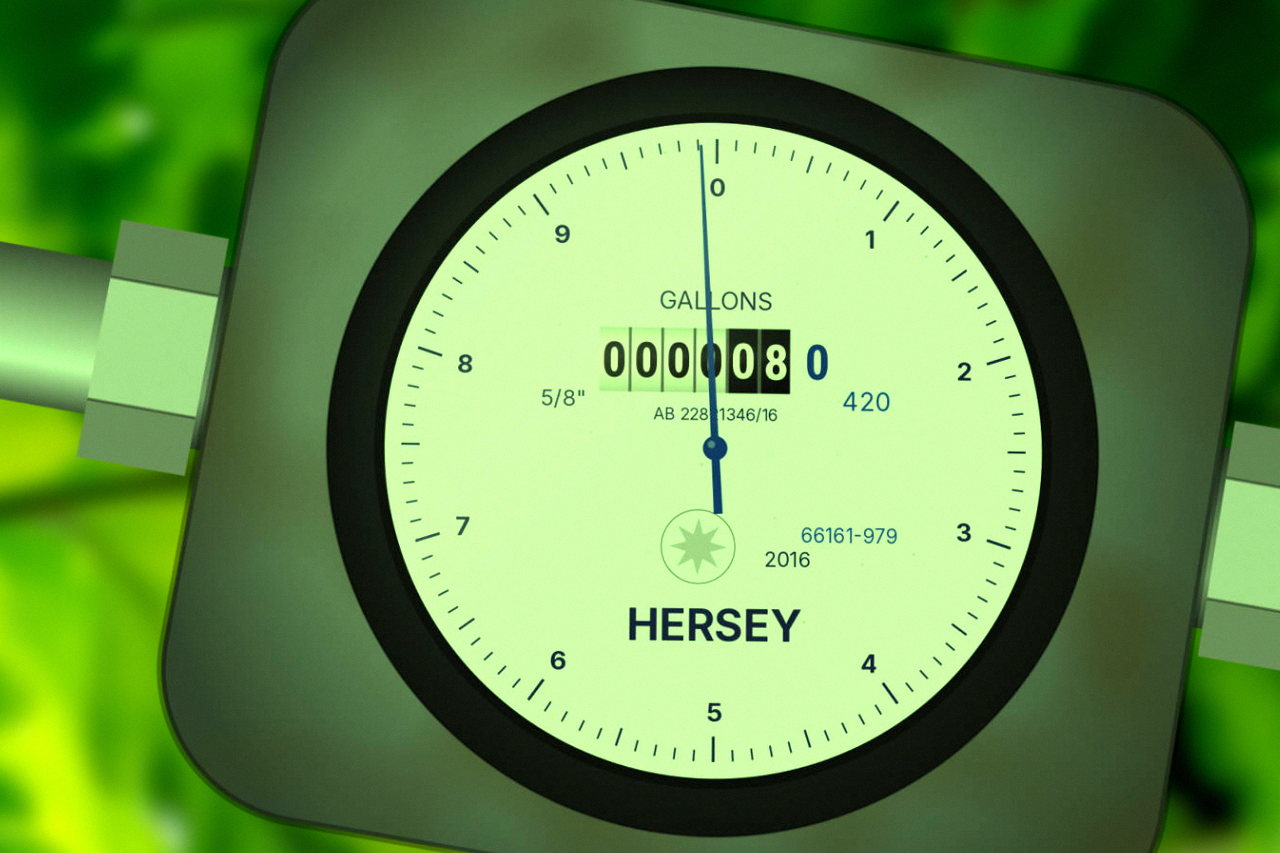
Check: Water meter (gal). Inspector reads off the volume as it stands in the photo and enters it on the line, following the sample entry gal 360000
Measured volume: gal 79.9
